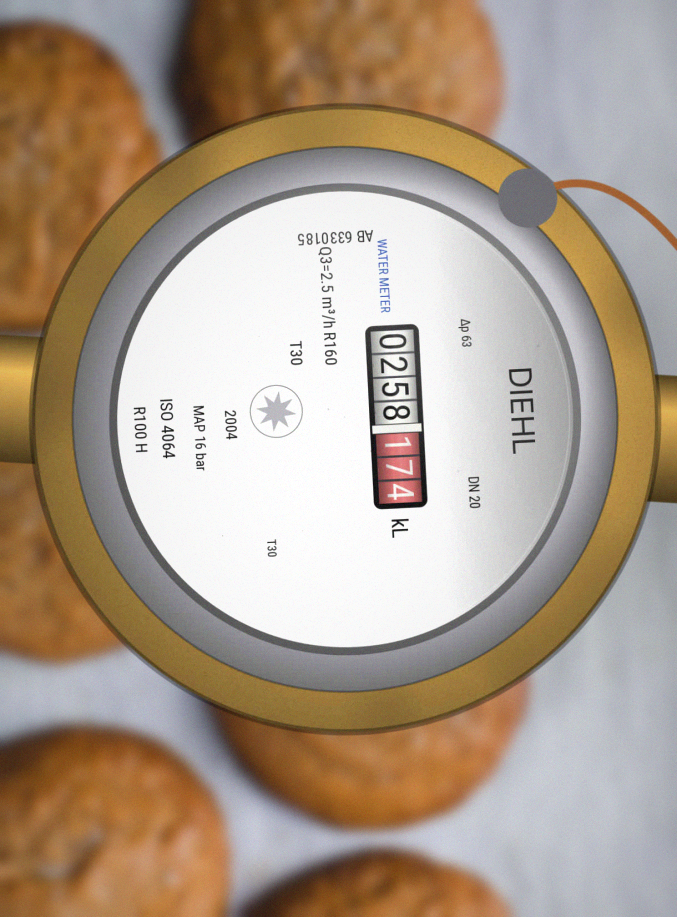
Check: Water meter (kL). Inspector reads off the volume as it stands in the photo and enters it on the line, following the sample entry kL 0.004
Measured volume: kL 258.174
